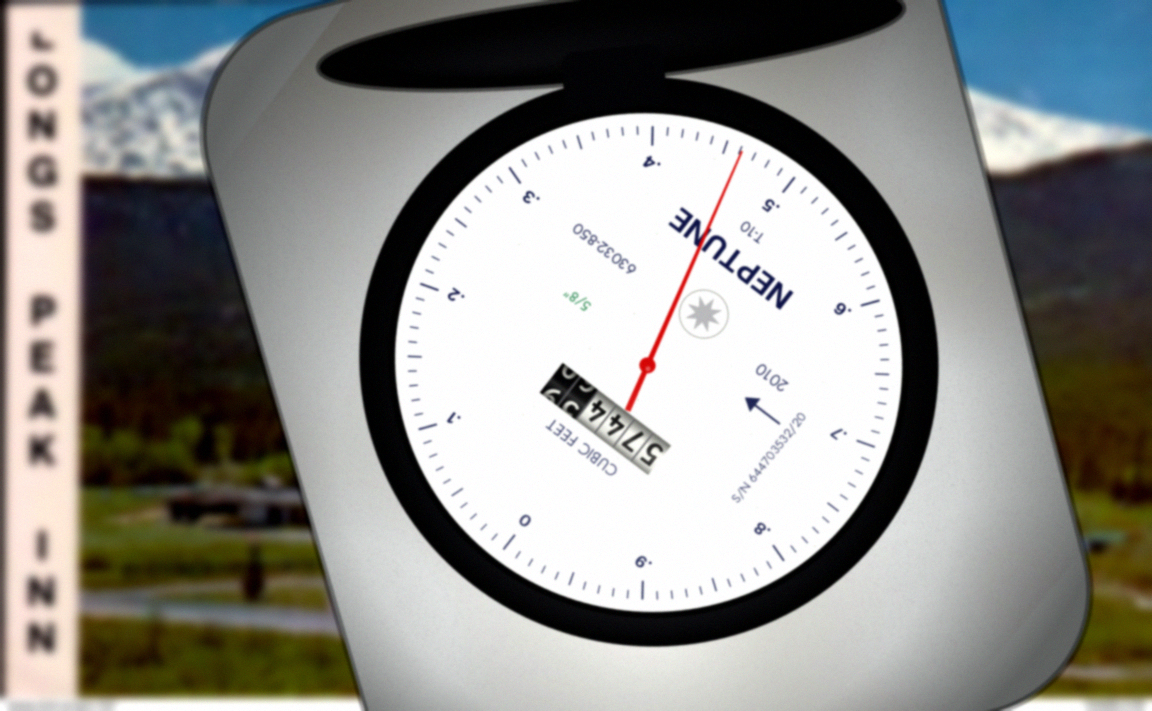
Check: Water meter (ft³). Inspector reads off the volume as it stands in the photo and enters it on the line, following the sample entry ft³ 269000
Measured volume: ft³ 574459.46
